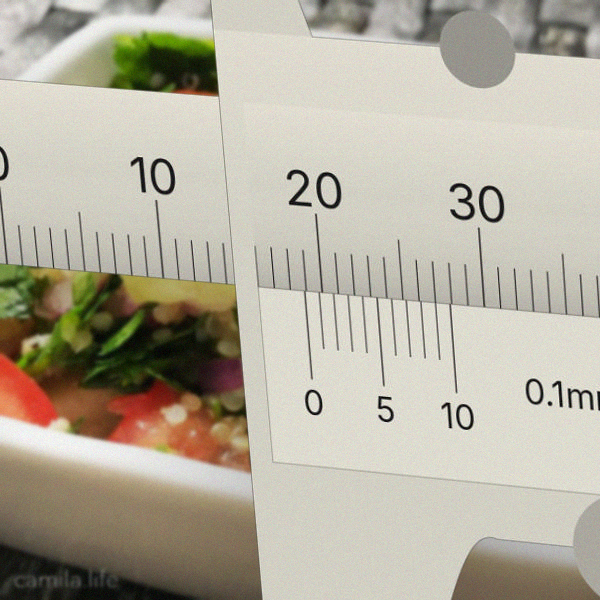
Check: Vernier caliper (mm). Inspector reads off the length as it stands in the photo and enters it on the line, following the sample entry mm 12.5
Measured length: mm 18.9
